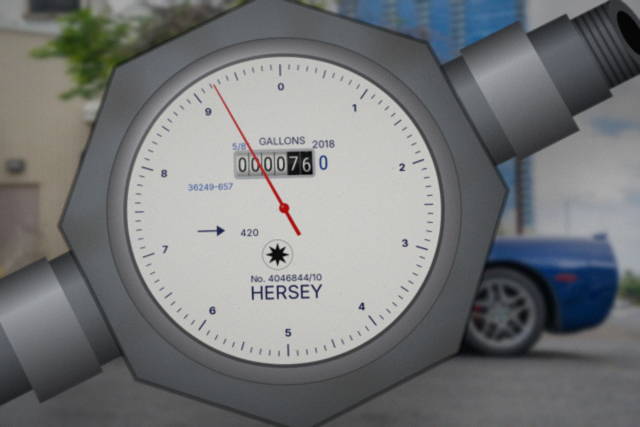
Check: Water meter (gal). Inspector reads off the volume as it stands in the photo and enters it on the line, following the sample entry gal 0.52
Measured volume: gal 759.2
